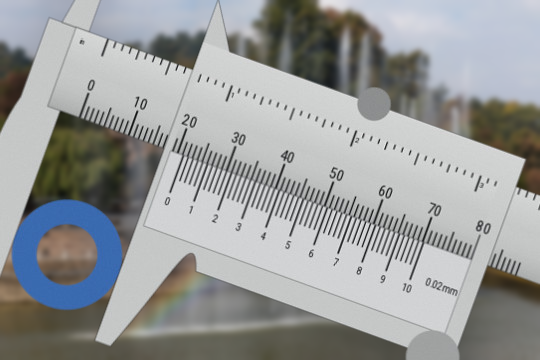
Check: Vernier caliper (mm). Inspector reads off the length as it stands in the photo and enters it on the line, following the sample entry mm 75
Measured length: mm 21.2
